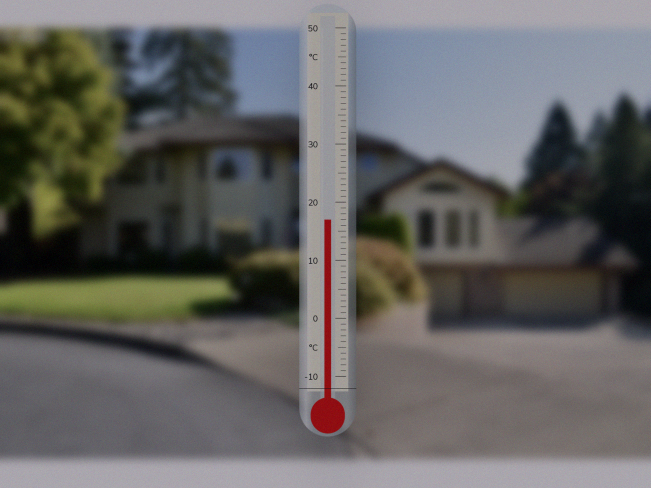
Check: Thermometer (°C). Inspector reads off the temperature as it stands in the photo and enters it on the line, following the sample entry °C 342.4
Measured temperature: °C 17
